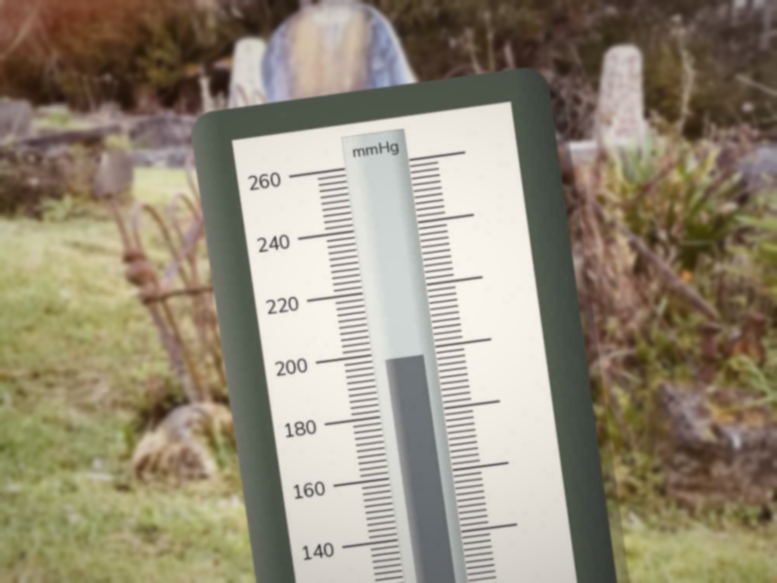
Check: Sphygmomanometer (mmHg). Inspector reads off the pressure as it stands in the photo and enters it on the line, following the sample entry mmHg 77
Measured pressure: mmHg 198
